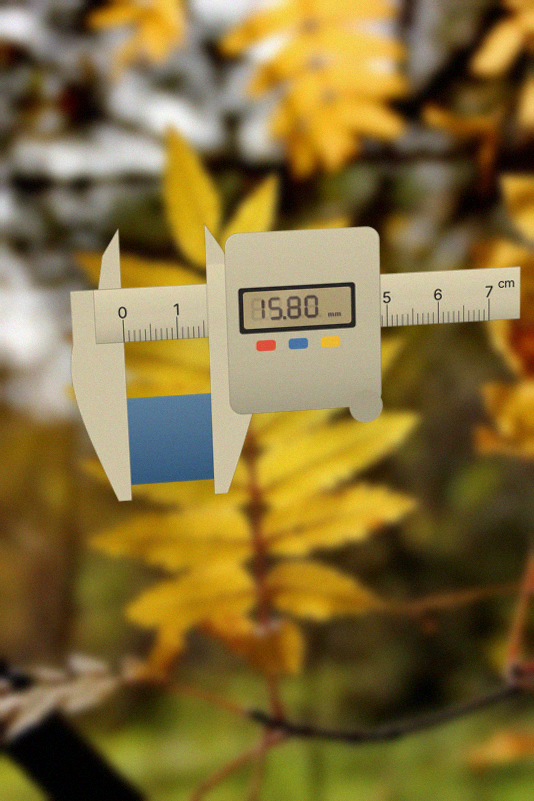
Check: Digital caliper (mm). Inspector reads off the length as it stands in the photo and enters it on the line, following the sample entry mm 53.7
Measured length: mm 15.80
